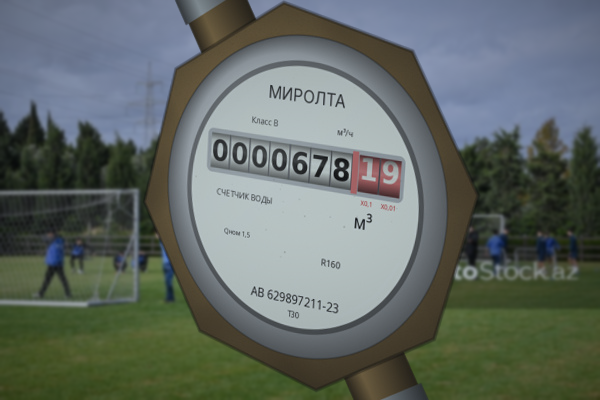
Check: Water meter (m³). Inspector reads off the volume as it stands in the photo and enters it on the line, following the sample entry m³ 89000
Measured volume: m³ 678.19
